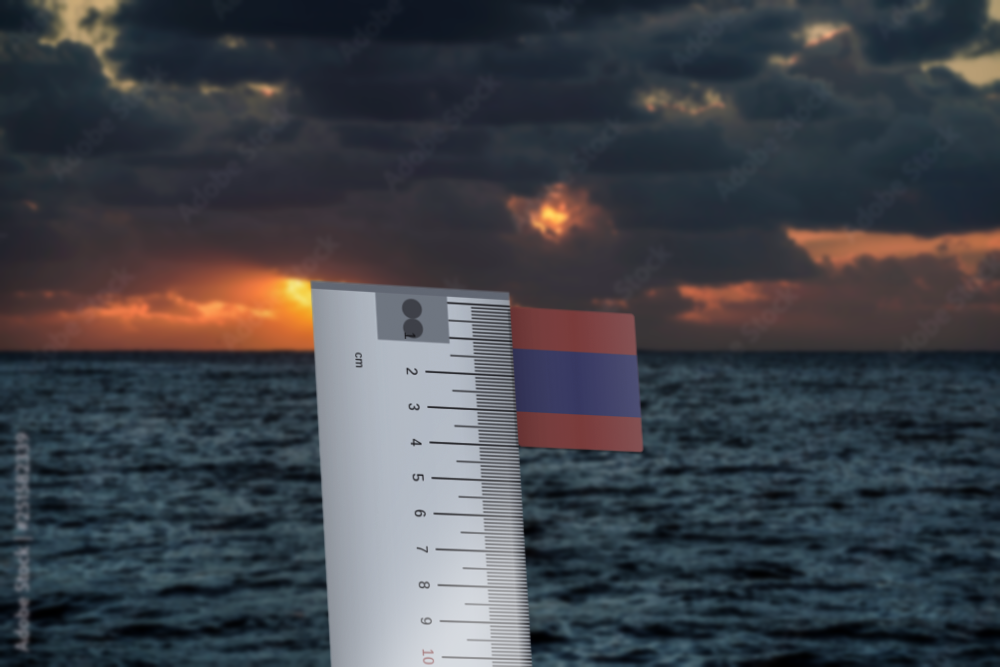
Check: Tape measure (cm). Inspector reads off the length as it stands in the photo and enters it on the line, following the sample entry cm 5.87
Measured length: cm 4
